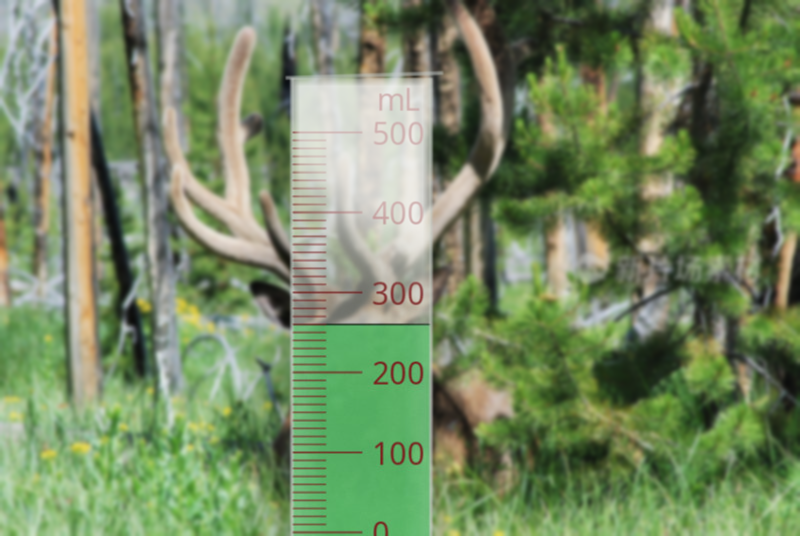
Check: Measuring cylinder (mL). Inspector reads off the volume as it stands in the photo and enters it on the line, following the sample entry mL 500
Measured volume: mL 260
